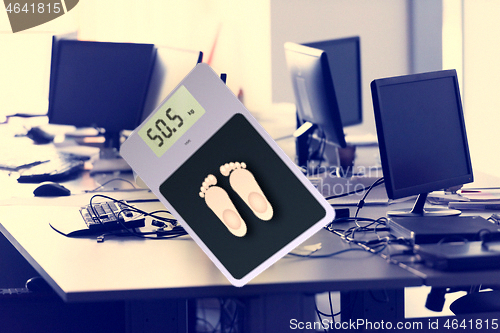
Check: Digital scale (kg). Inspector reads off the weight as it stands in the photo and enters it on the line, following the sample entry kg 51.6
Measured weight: kg 50.5
